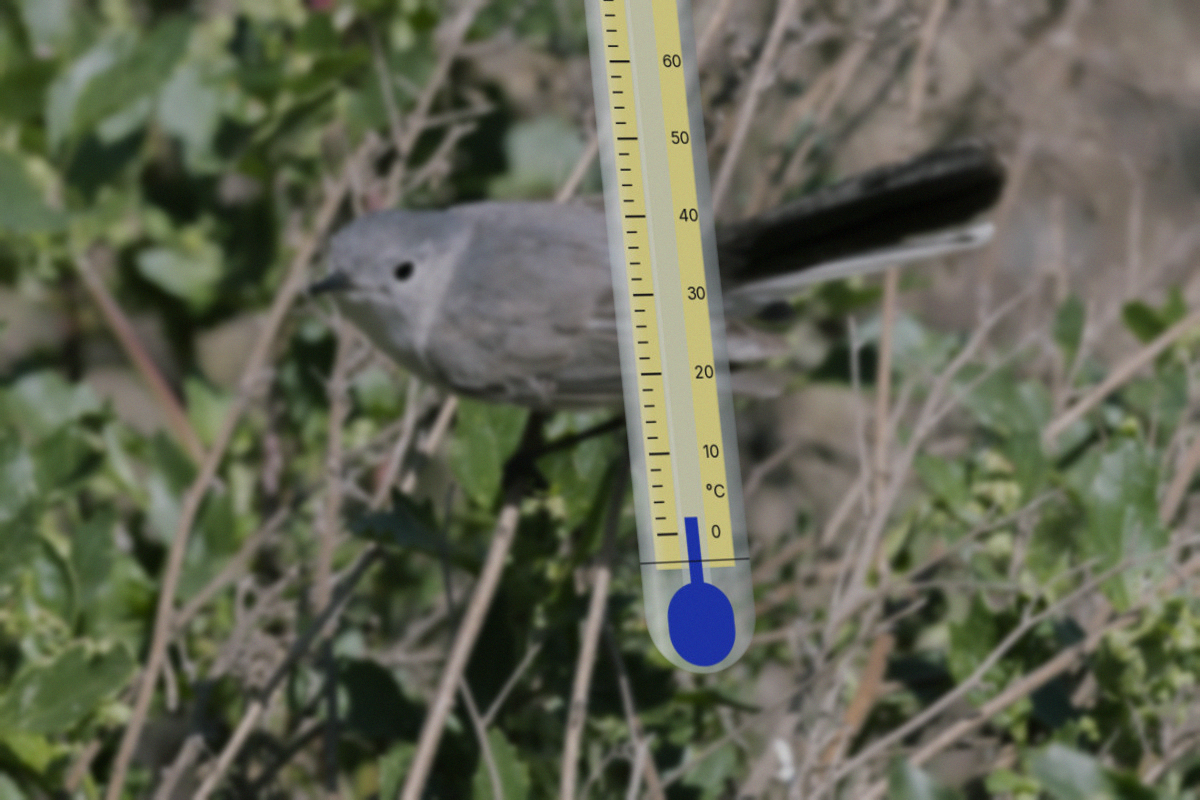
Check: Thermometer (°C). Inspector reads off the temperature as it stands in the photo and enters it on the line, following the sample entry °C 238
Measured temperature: °C 2
